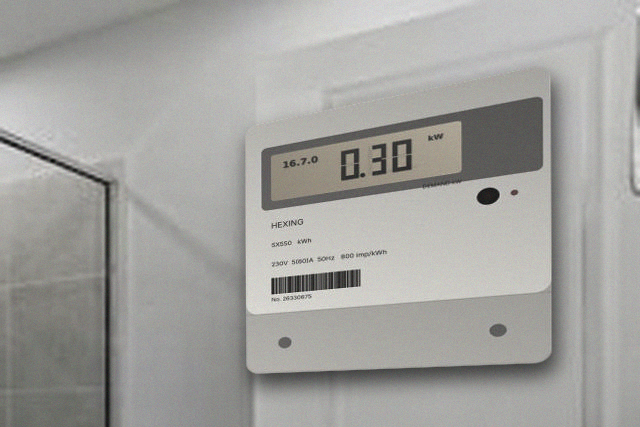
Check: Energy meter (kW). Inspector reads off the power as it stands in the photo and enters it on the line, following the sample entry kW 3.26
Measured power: kW 0.30
